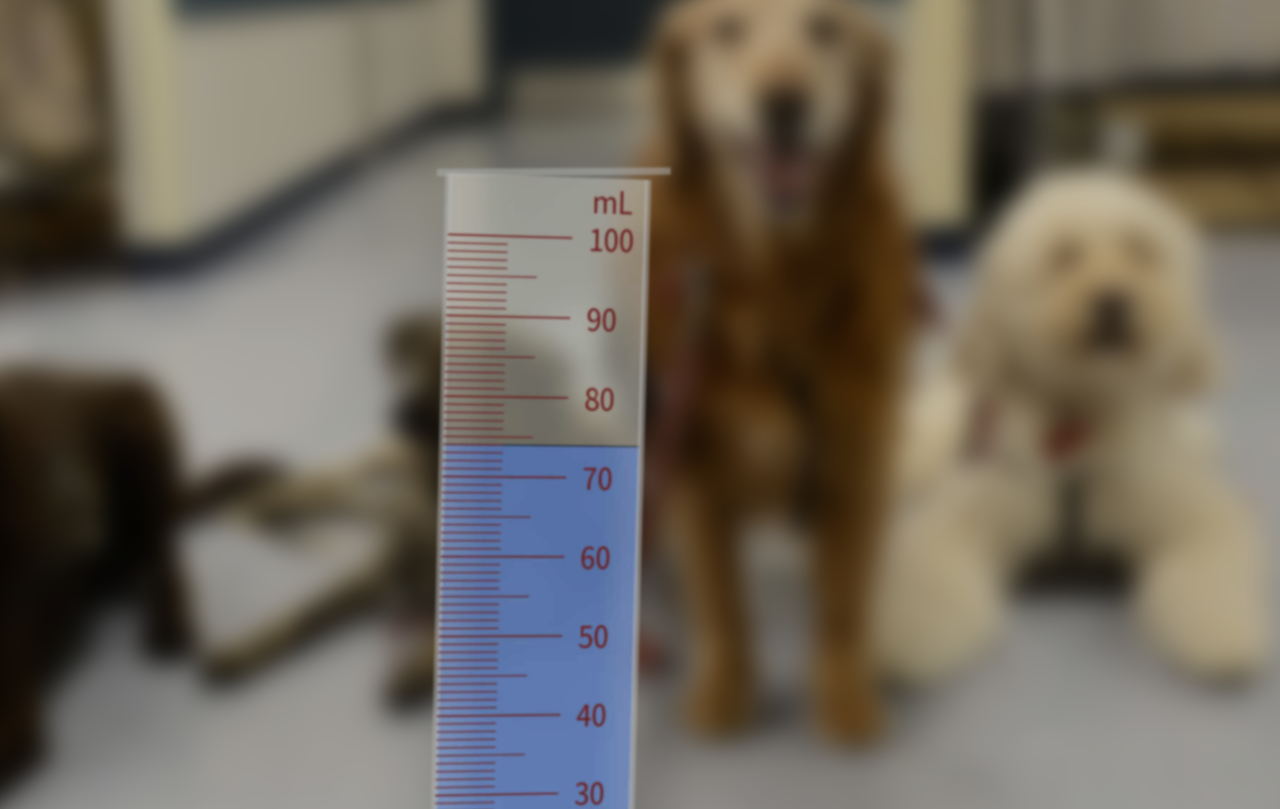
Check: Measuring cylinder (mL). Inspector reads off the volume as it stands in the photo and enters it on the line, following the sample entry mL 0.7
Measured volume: mL 74
